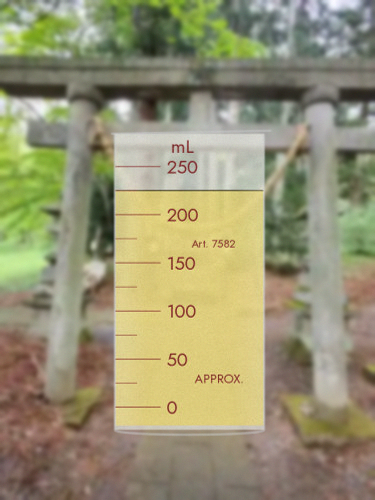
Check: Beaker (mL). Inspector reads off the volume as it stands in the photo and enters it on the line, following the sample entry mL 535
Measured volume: mL 225
